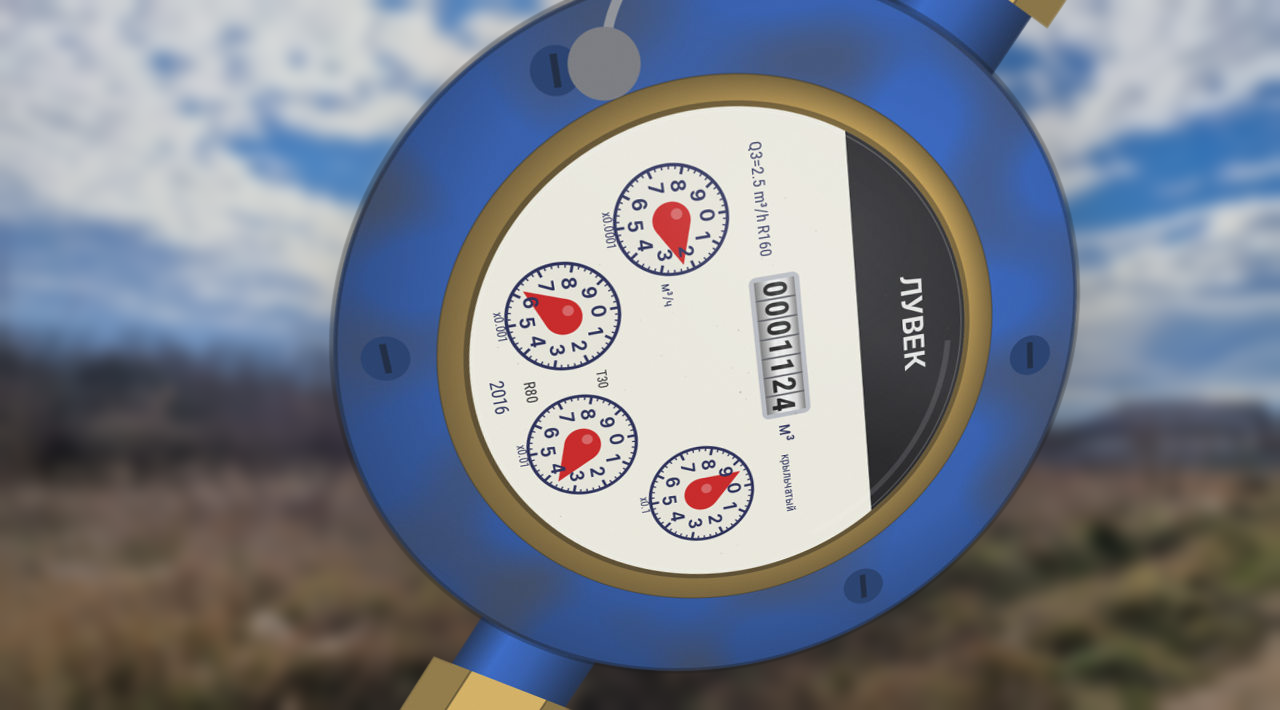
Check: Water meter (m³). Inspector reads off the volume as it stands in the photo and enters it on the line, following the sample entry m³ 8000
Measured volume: m³ 1123.9362
